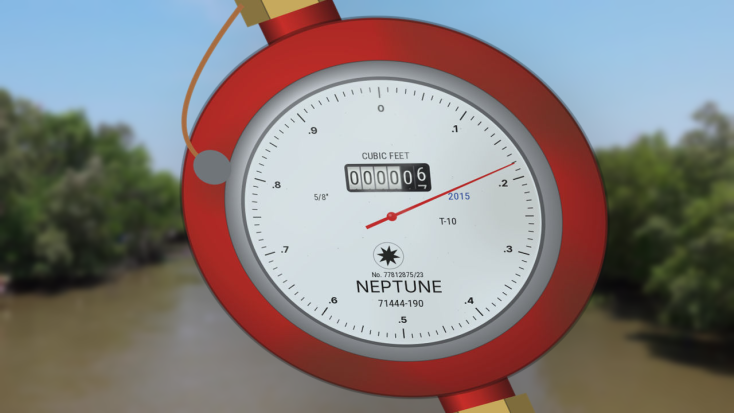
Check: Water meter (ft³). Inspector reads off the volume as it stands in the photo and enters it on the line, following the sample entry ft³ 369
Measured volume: ft³ 6.18
